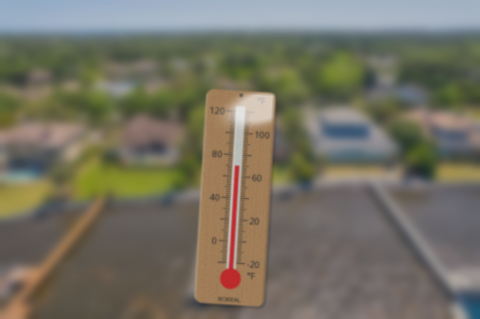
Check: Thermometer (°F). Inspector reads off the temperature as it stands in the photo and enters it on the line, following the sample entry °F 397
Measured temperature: °F 70
